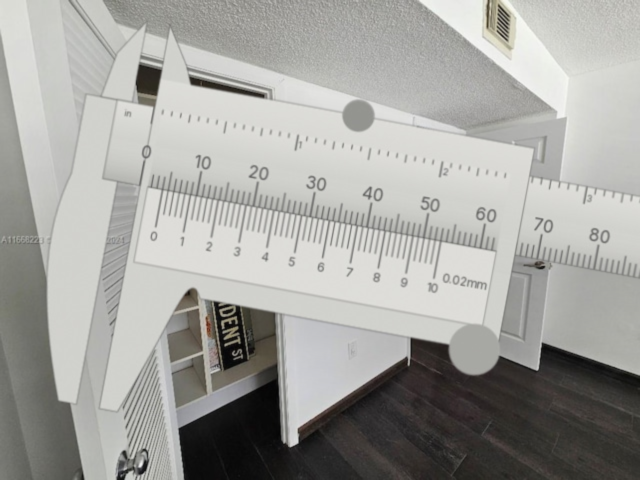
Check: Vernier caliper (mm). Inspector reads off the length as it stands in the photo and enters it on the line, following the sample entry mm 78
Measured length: mm 4.0
